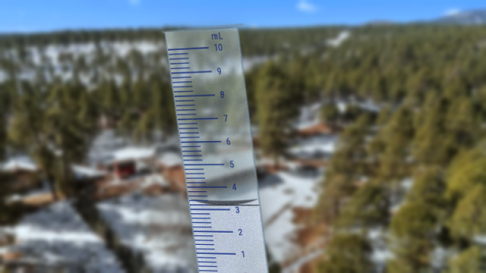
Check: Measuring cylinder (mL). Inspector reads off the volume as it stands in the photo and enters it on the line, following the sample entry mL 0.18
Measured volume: mL 3.2
